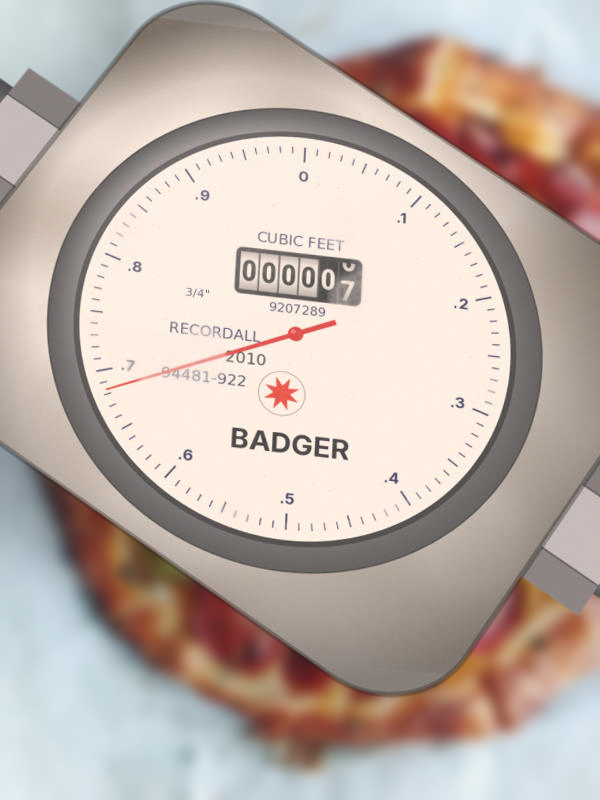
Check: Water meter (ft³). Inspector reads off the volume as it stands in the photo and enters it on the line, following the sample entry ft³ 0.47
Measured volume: ft³ 6.68
